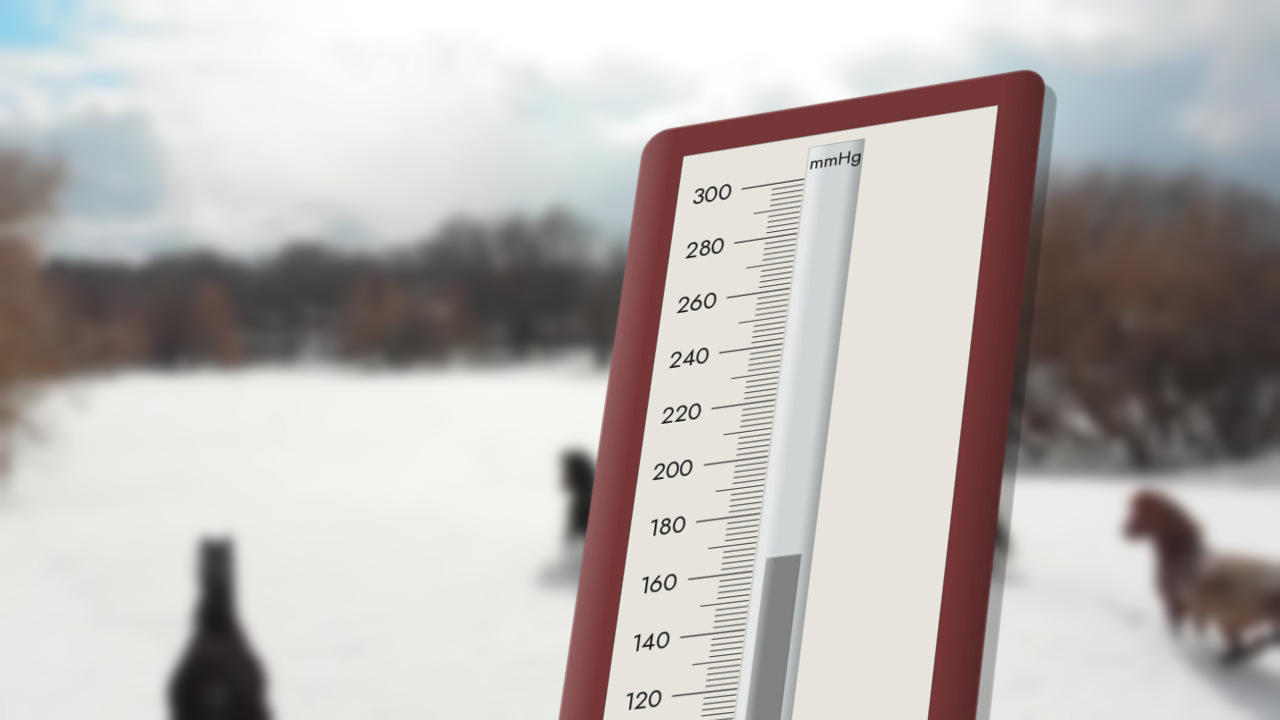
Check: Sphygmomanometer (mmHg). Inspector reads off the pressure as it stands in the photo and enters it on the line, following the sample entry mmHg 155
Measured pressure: mmHg 164
